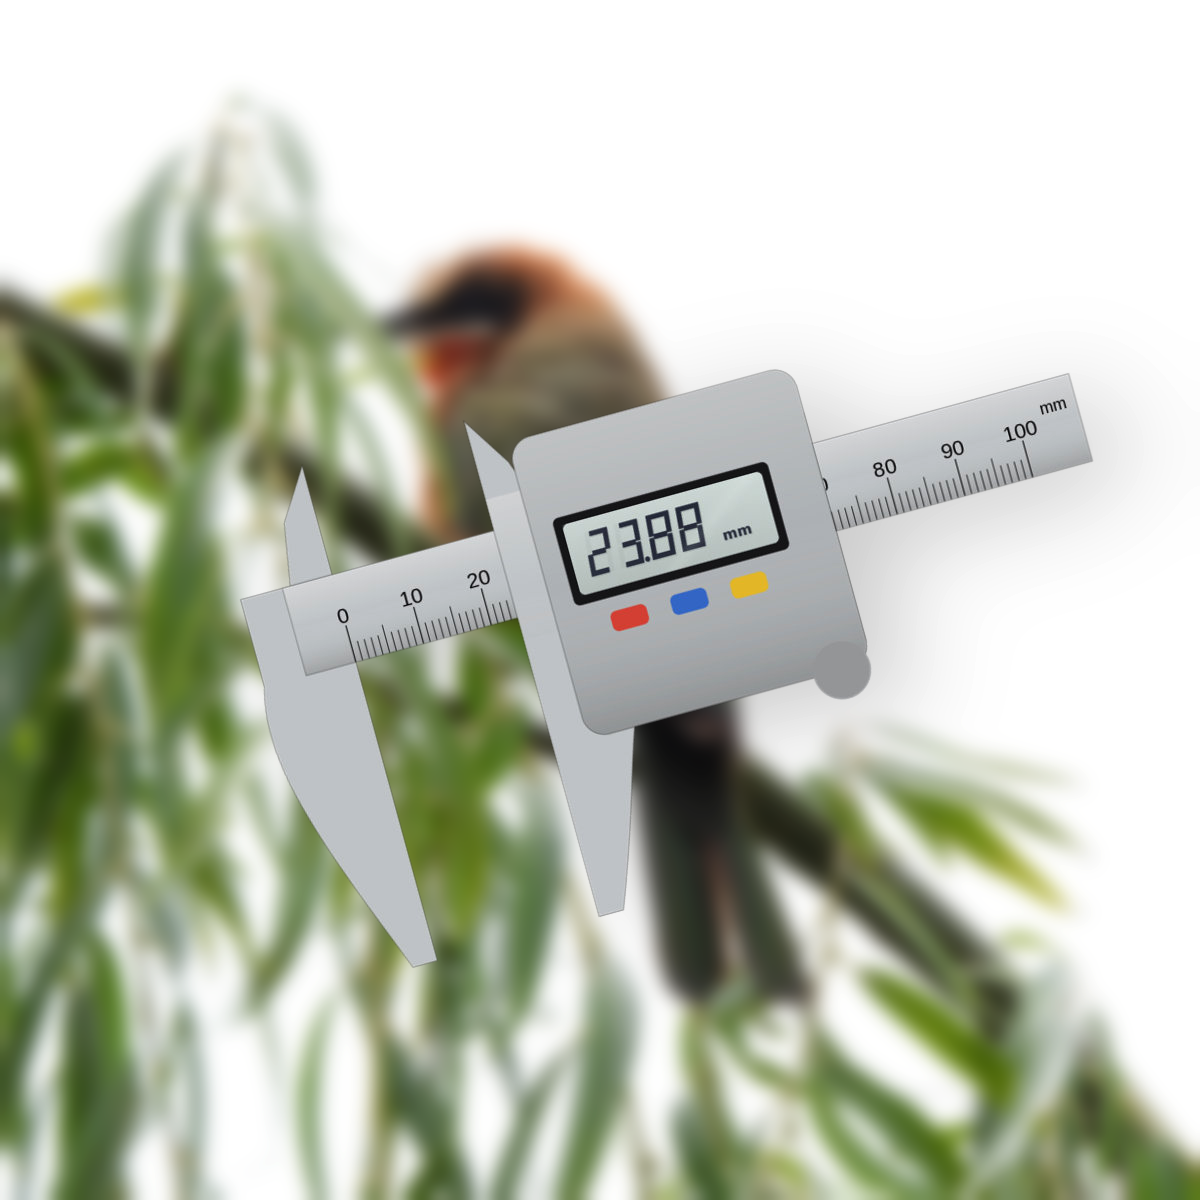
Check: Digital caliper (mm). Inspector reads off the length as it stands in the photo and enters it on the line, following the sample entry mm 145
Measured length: mm 23.88
